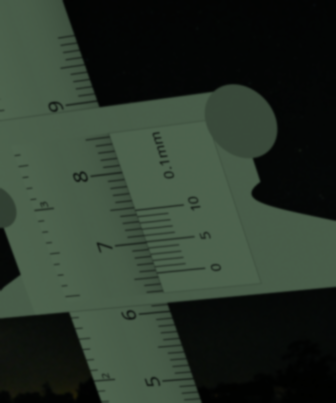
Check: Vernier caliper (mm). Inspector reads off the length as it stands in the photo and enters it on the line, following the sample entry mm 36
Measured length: mm 65.6
